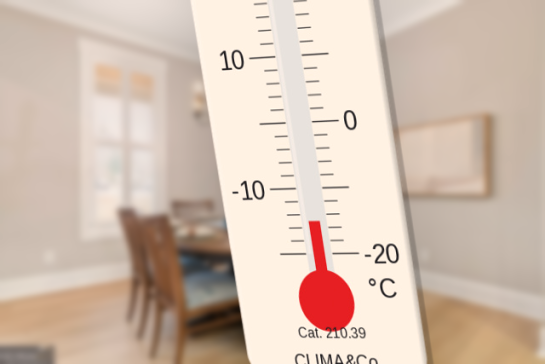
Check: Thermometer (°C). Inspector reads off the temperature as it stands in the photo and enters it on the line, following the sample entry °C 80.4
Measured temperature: °C -15
